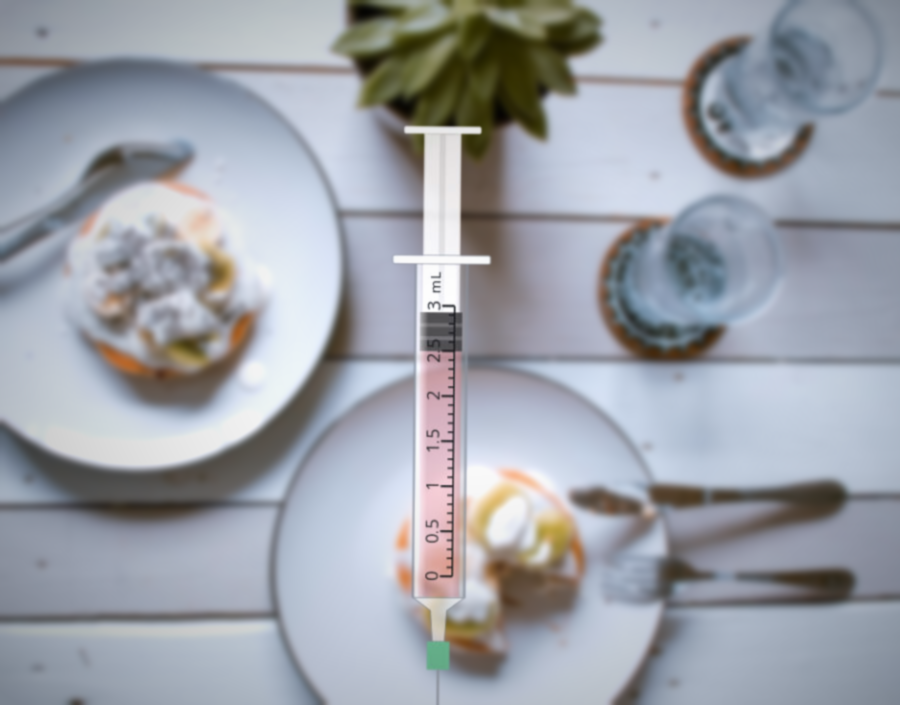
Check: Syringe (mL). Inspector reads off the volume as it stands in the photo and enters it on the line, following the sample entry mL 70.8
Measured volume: mL 2.5
